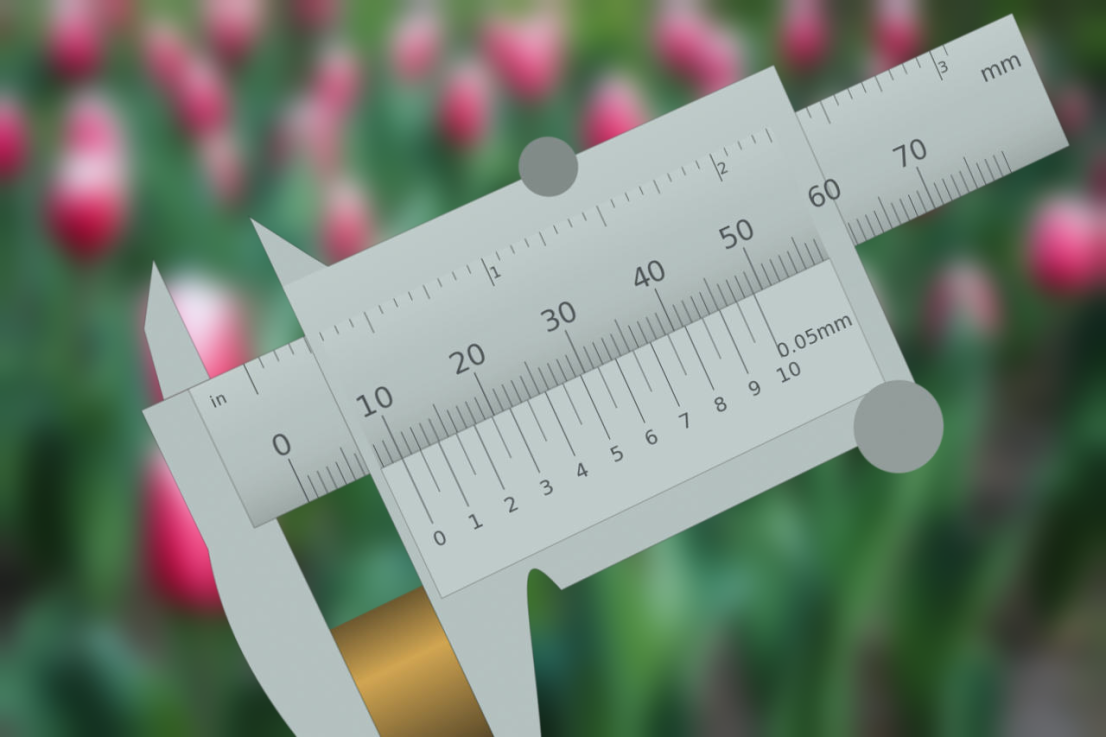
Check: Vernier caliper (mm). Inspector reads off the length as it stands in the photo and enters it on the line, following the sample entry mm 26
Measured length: mm 10.0
